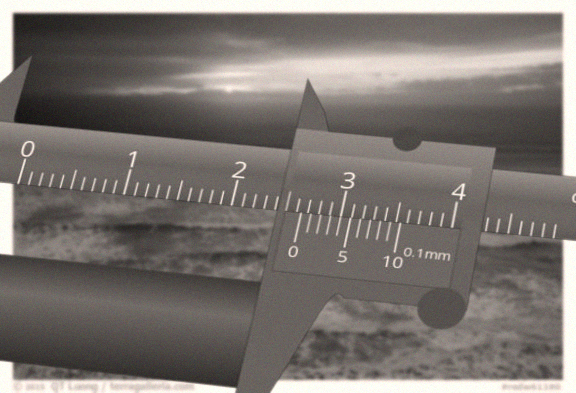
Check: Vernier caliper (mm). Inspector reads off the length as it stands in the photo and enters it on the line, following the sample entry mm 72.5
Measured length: mm 26.4
